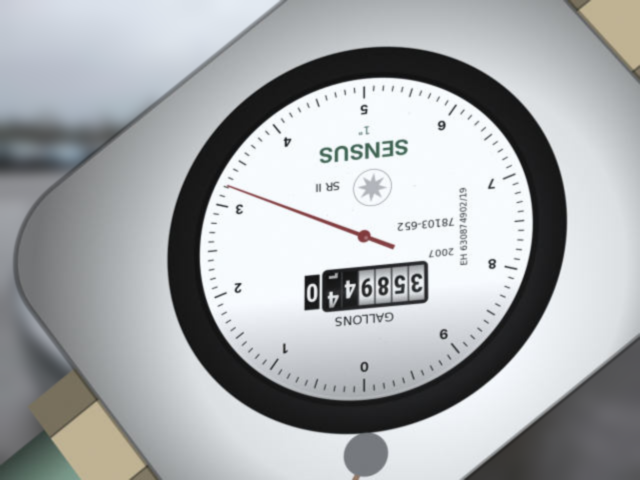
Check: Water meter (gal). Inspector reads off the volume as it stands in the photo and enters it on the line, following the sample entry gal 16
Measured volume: gal 3589443.2
